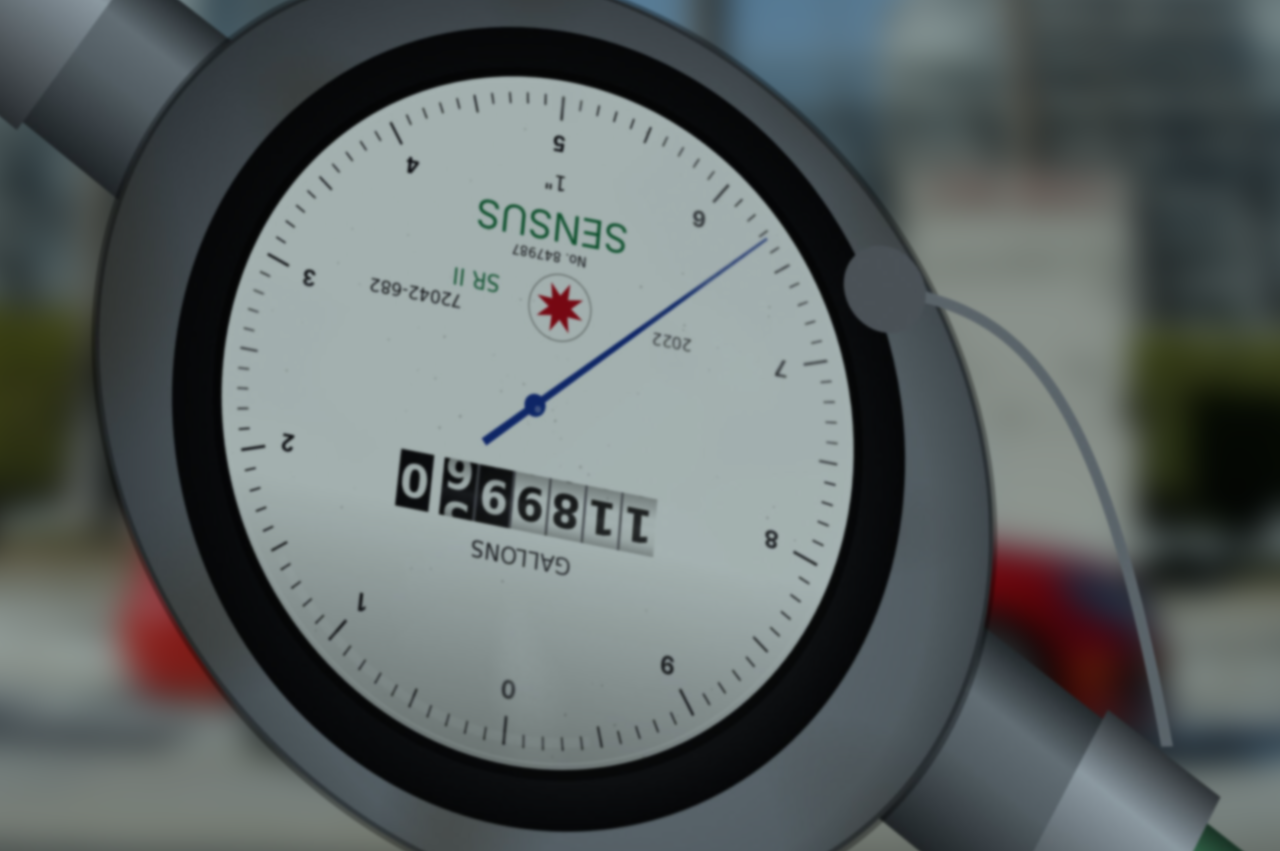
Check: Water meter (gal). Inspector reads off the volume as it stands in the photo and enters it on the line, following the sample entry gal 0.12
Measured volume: gal 1189956.3
